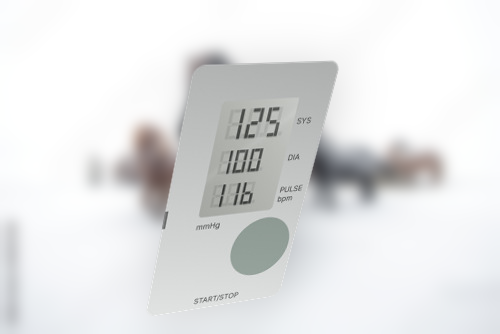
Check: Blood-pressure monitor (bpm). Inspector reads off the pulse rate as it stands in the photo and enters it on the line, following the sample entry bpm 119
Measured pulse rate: bpm 116
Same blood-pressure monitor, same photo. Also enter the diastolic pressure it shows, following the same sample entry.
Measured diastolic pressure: mmHg 100
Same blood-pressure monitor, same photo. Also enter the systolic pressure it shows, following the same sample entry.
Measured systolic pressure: mmHg 125
